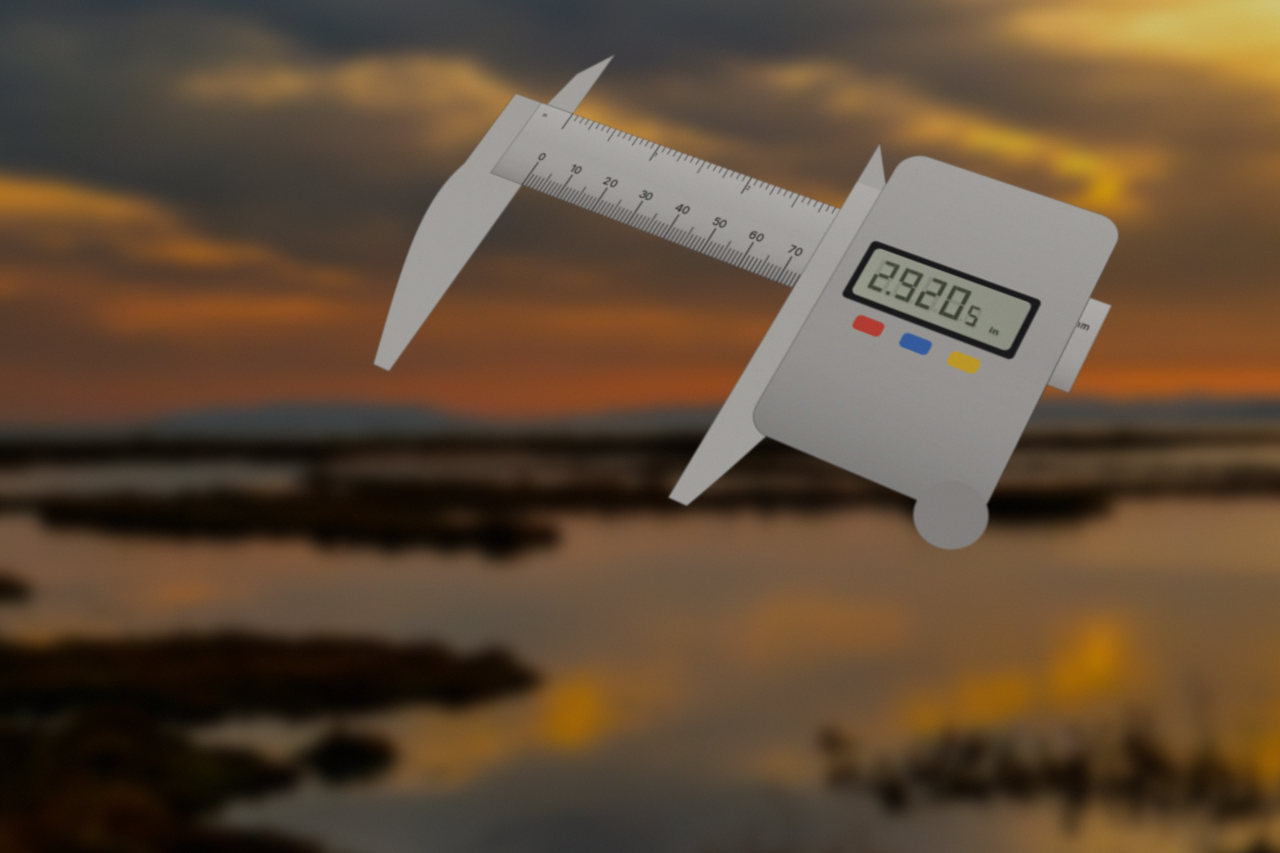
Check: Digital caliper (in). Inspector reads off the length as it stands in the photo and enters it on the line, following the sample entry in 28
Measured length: in 2.9205
